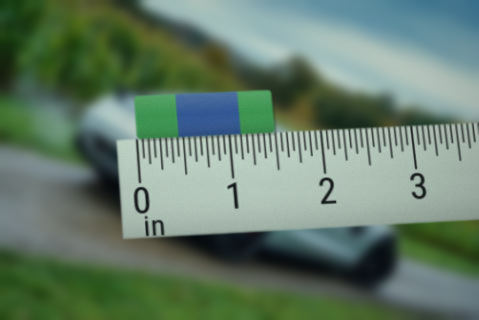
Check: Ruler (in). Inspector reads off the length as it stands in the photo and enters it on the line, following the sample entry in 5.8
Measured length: in 1.5
